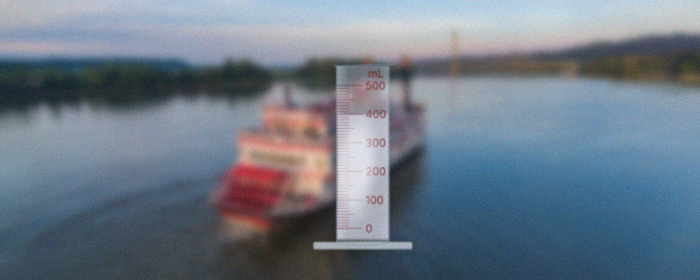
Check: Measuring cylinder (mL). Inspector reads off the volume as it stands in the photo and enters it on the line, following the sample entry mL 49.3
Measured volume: mL 400
